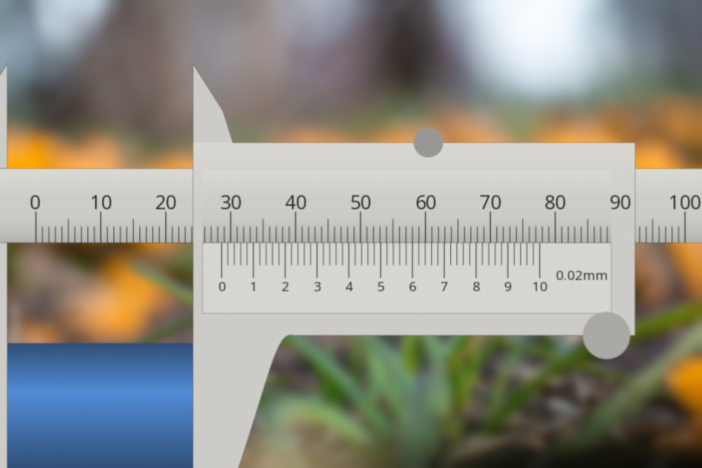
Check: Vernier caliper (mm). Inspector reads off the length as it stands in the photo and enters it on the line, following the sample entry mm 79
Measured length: mm 28.6
